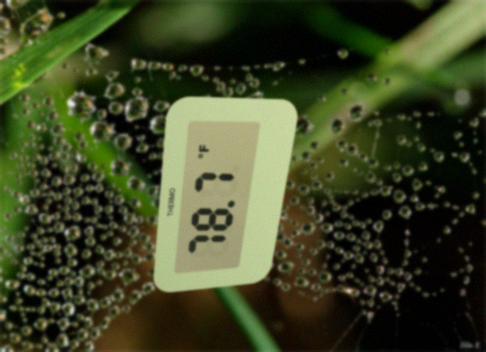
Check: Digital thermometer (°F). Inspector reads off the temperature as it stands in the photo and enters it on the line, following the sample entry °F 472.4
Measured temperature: °F 78.7
